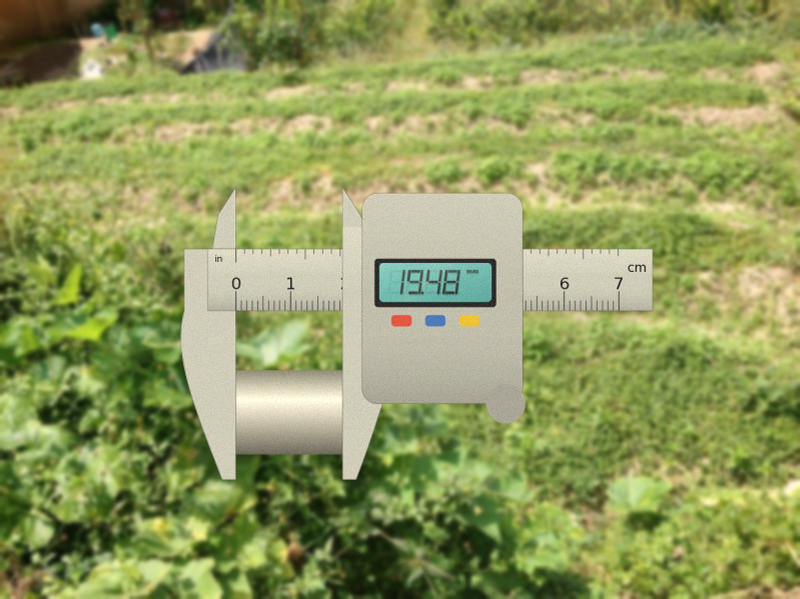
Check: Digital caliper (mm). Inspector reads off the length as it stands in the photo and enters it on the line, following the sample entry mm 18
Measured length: mm 19.48
